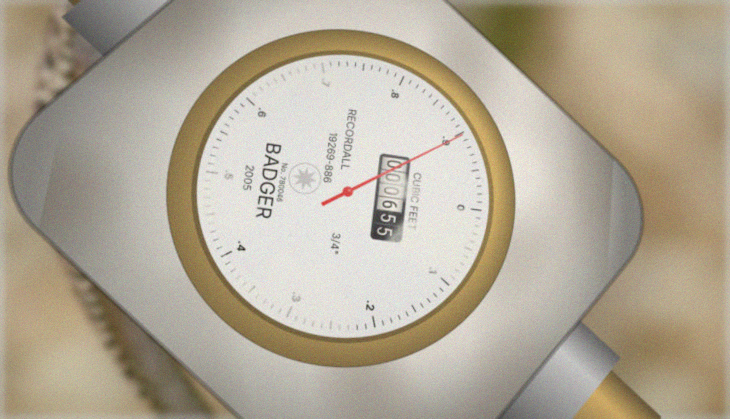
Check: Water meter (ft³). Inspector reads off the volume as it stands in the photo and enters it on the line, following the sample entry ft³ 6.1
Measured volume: ft³ 654.90
